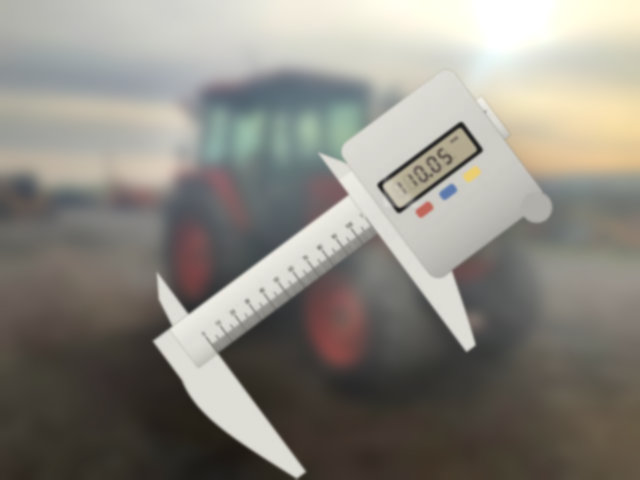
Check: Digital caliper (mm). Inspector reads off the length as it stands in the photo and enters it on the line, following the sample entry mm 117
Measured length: mm 110.05
